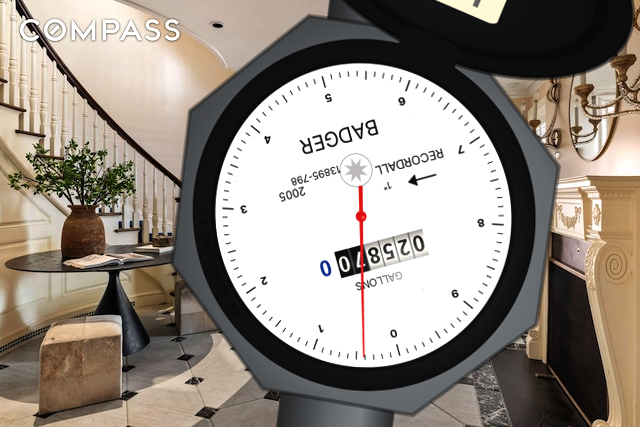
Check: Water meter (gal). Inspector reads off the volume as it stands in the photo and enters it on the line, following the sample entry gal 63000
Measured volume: gal 258700.4
